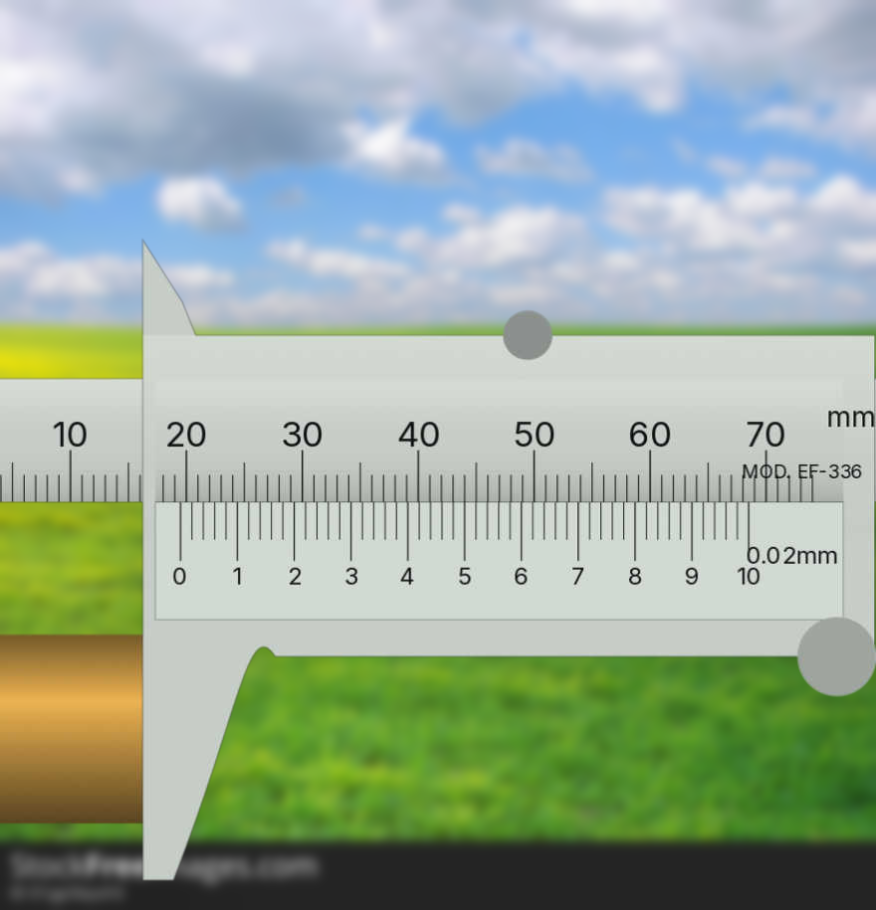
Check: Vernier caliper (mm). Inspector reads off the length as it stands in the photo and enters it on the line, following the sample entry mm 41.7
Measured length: mm 19.5
